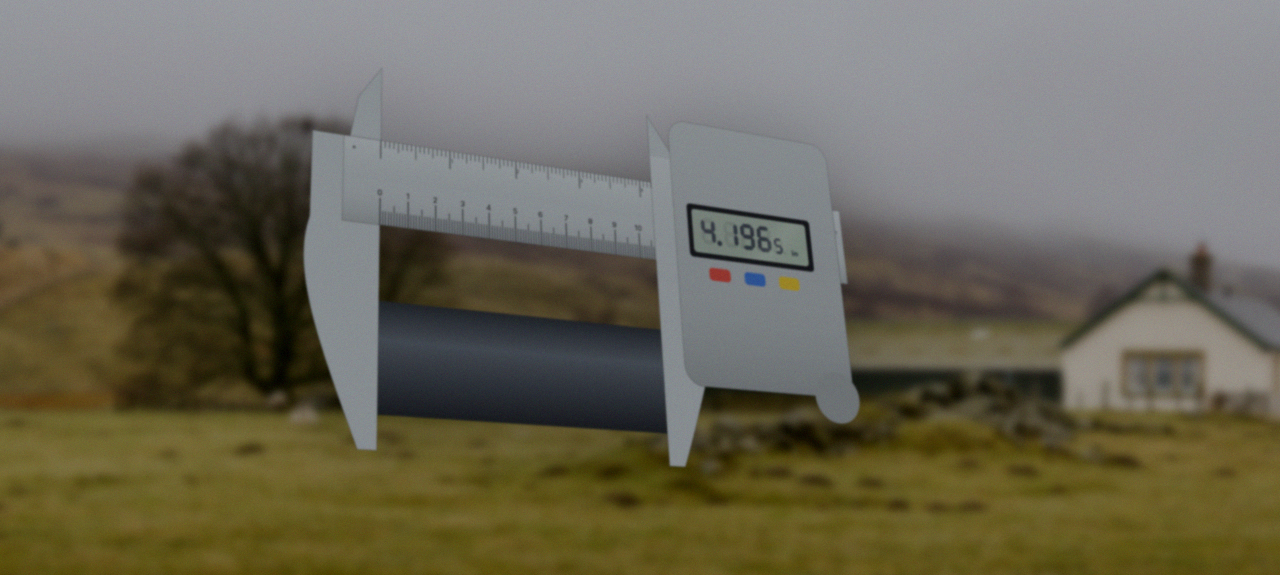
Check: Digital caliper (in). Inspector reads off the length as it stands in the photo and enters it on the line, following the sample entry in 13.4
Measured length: in 4.1965
